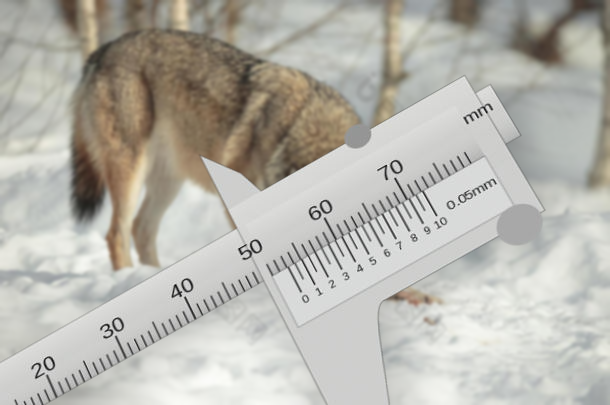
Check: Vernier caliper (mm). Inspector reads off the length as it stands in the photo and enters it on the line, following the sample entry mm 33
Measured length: mm 53.2
